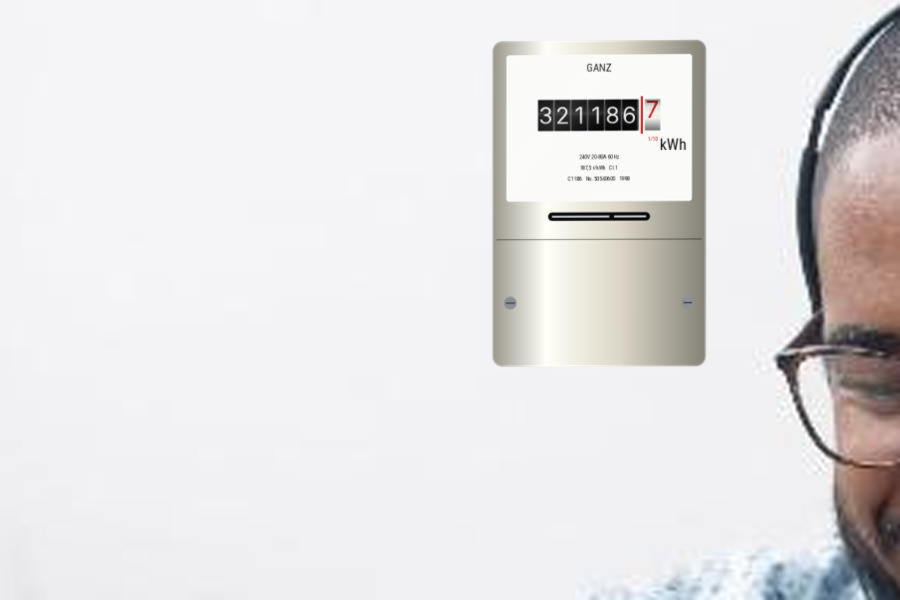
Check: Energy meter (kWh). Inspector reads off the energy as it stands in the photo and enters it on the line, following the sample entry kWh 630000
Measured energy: kWh 321186.7
